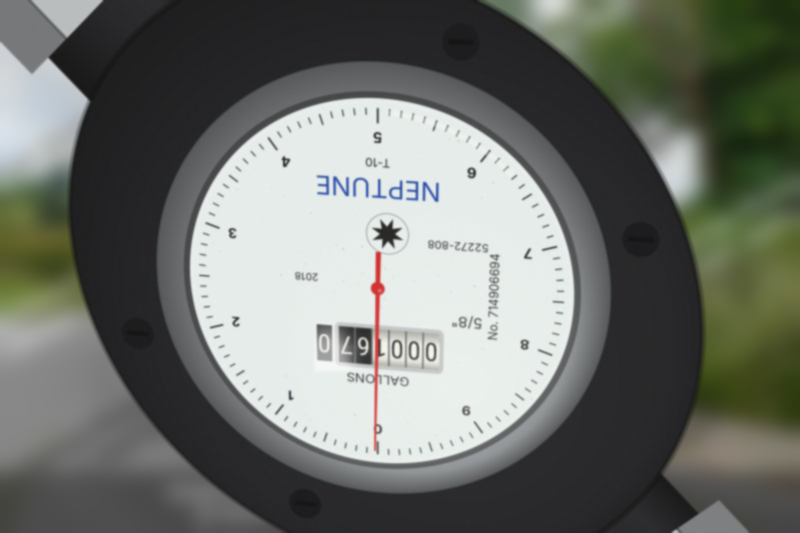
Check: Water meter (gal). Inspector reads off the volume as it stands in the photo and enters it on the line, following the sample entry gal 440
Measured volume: gal 1670.0
